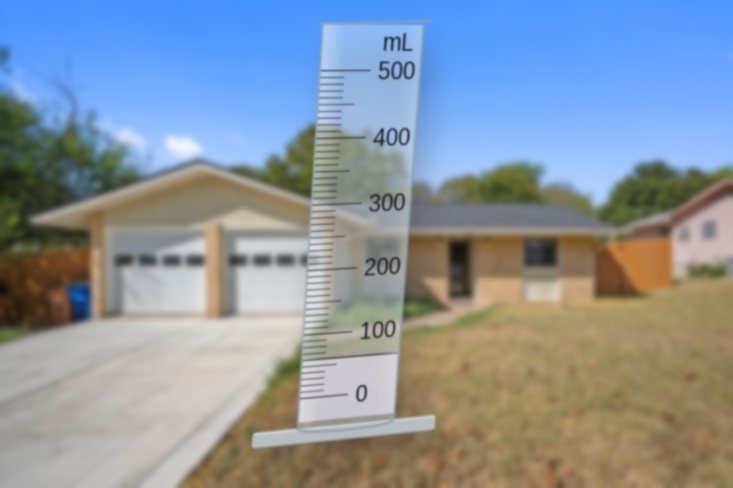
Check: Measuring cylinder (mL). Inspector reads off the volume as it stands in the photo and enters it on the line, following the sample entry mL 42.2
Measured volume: mL 60
